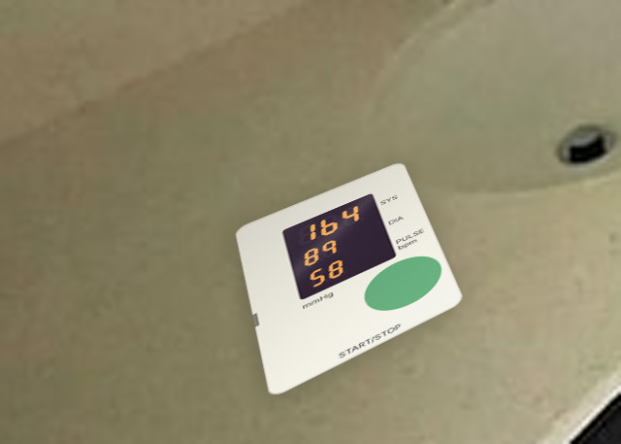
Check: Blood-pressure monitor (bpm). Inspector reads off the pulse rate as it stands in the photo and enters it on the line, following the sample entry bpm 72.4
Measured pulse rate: bpm 58
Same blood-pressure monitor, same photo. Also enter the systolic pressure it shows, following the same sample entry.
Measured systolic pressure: mmHg 164
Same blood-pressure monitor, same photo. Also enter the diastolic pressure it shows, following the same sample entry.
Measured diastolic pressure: mmHg 89
